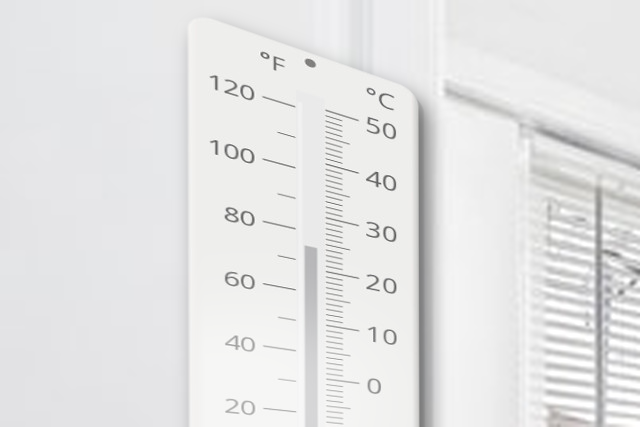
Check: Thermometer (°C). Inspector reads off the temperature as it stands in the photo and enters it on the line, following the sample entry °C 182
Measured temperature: °C 24
